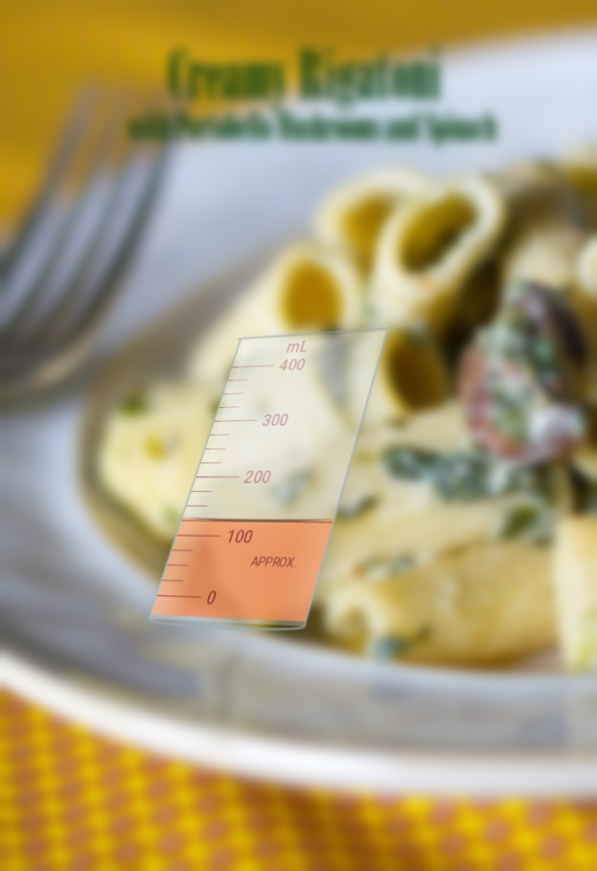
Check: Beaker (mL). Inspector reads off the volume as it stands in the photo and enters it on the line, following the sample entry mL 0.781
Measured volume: mL 125
